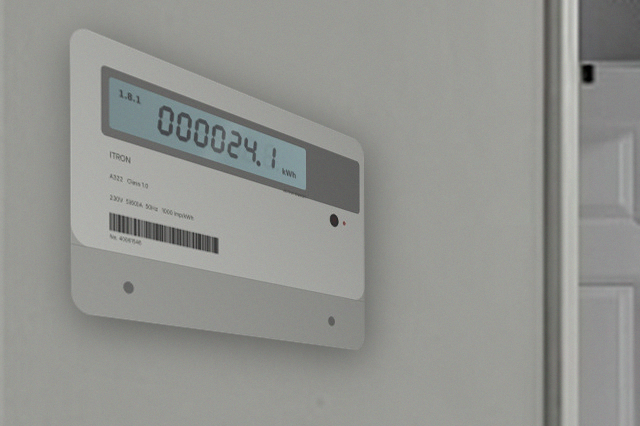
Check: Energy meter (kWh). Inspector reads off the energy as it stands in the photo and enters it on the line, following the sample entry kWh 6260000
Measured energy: kWh 24.1
